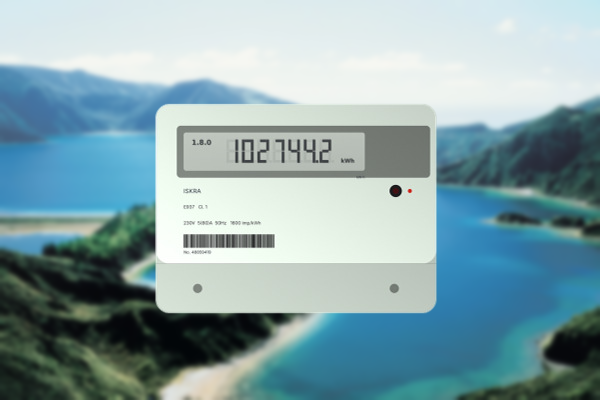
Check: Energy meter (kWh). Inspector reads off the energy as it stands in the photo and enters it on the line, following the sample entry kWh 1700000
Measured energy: kWh 102744.2
